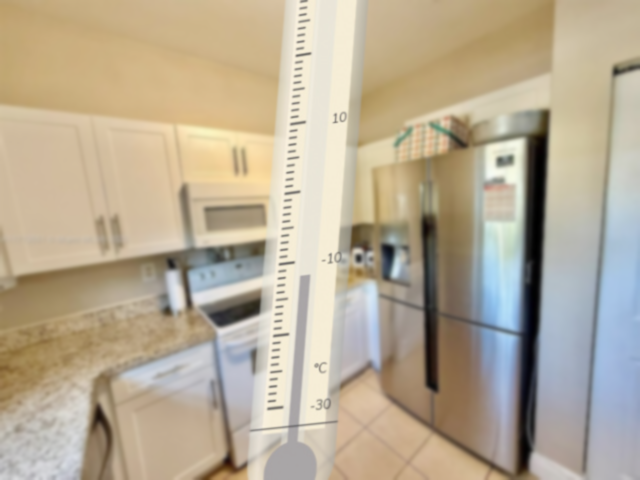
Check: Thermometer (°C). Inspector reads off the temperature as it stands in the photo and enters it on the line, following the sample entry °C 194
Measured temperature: °C -12
